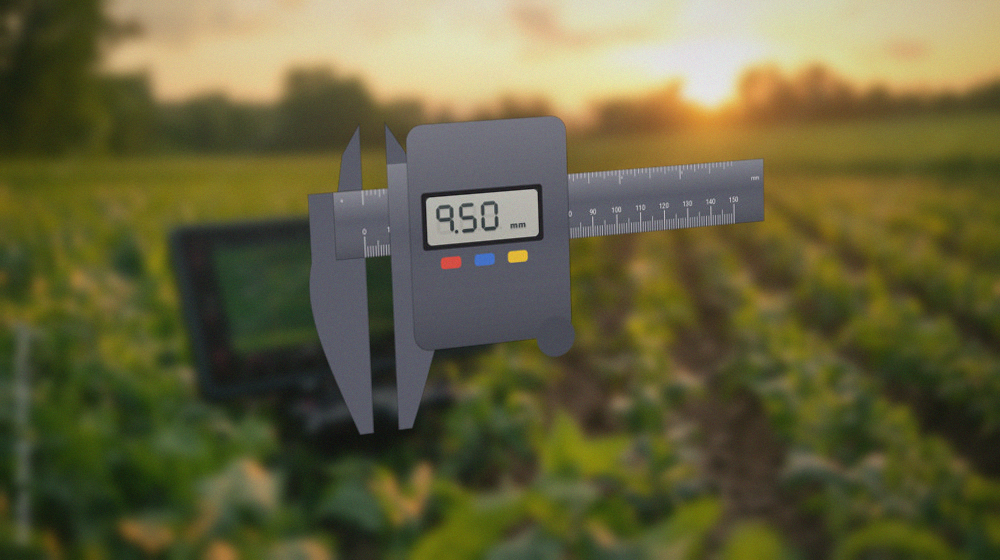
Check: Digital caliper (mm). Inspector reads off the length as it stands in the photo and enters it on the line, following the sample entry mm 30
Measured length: mm 9.50
